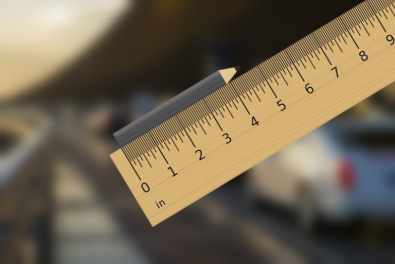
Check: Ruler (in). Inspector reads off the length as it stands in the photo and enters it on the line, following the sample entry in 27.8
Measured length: in 4.5
